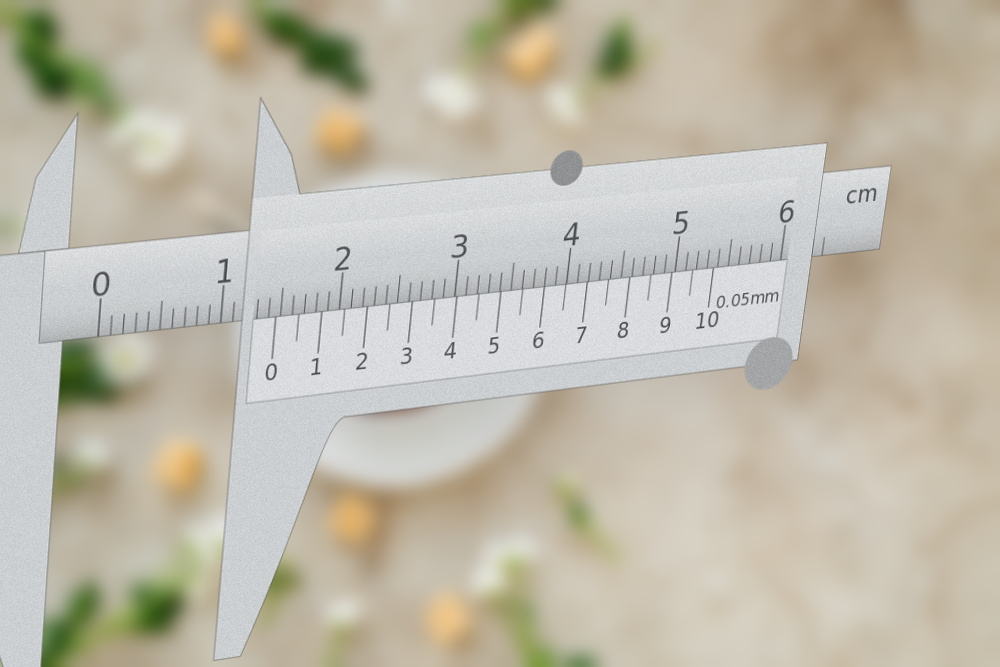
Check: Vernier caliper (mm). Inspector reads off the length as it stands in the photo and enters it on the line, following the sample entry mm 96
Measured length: mm 14.6
